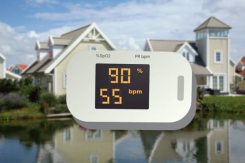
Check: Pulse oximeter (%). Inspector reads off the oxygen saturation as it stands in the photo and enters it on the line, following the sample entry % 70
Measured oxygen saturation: % 90
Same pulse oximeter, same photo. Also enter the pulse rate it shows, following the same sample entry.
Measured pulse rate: bpm 55
